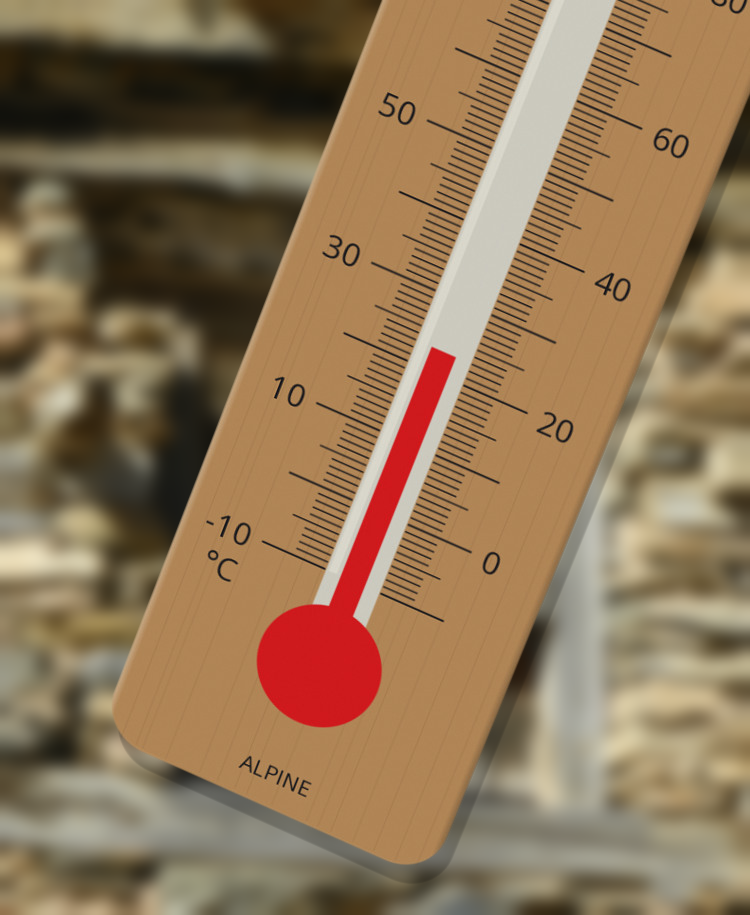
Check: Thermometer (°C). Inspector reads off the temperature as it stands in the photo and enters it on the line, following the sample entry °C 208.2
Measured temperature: °C 23
